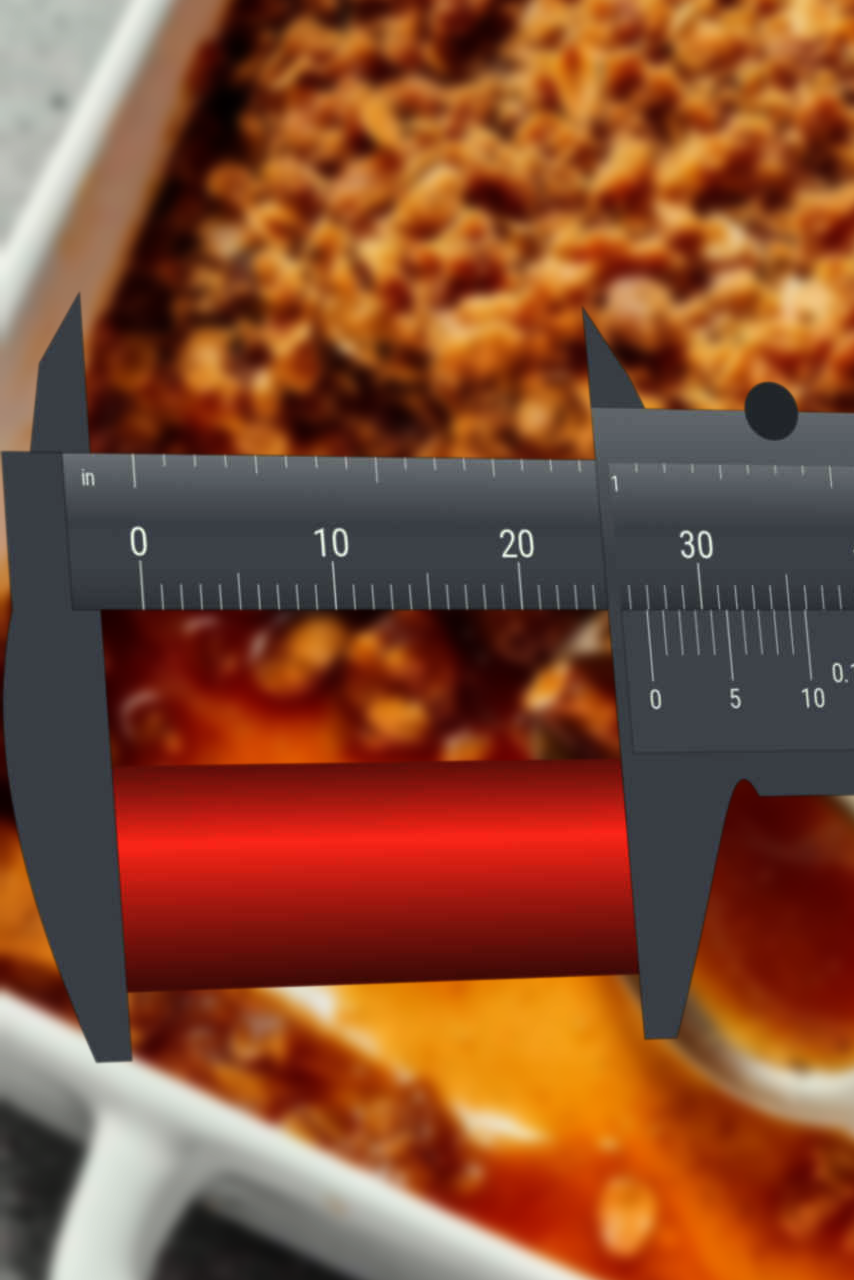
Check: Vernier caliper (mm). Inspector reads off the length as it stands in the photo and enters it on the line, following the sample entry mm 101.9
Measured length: mm 26.9
